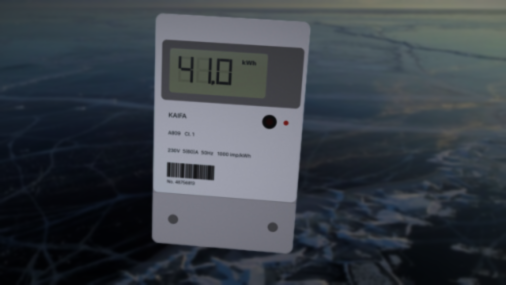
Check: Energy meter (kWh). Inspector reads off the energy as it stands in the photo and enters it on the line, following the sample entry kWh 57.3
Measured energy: kWh 41.0
